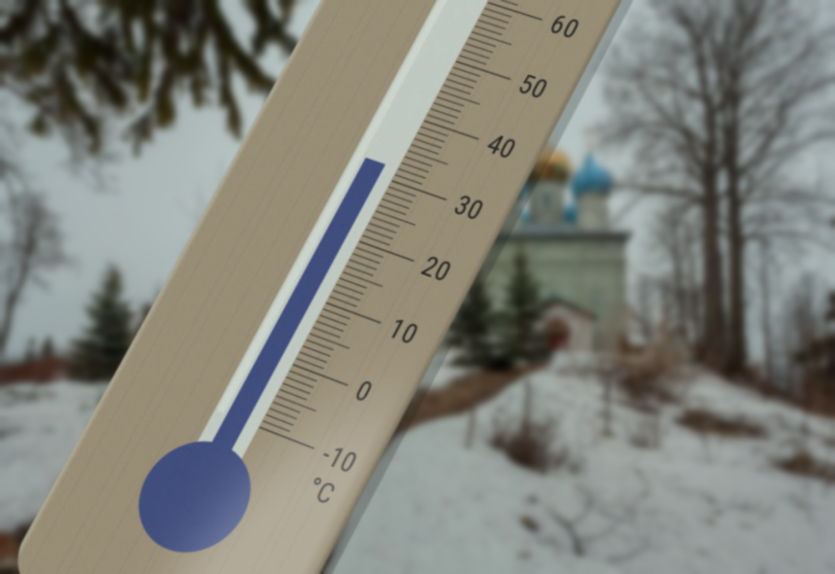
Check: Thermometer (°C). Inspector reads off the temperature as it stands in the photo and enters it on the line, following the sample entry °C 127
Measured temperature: °C 32
